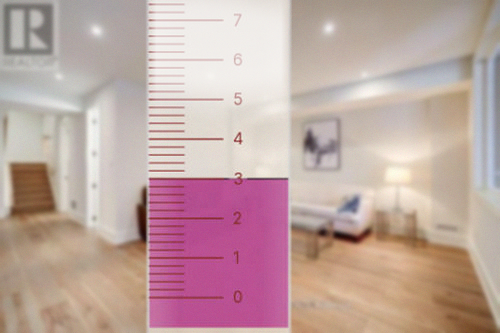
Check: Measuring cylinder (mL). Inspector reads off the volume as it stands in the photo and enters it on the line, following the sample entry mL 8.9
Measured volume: mL 3
